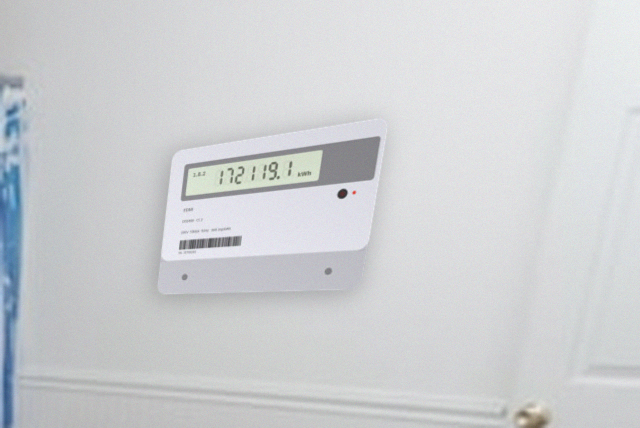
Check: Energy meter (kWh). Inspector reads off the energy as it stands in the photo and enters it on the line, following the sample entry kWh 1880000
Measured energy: kWh 172119.1
